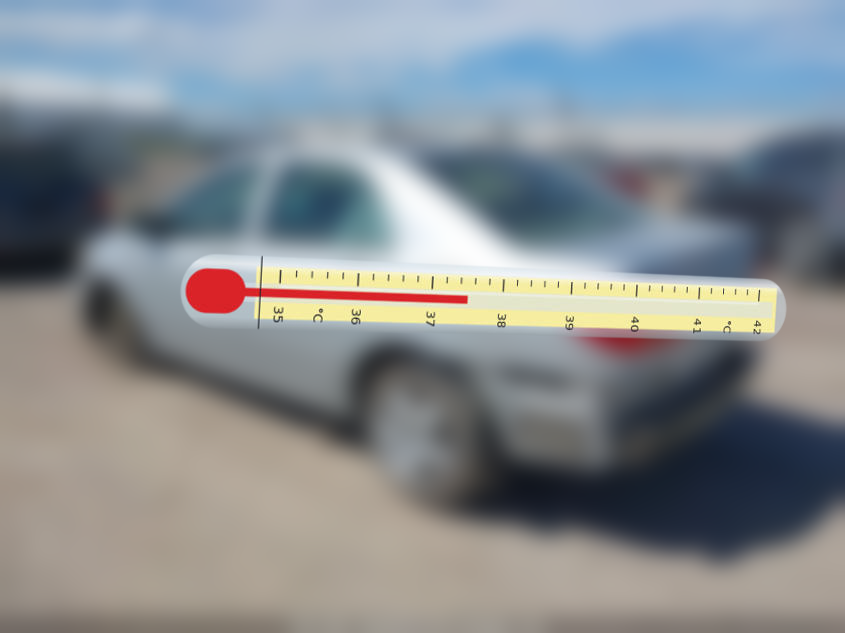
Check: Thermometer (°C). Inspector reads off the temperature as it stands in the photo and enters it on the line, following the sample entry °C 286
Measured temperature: °C 37.5
